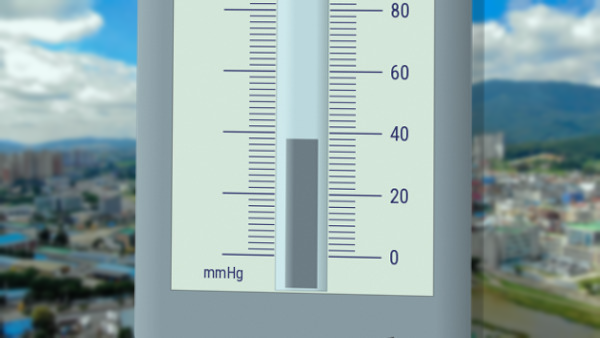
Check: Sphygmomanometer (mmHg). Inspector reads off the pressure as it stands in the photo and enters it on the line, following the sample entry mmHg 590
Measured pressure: mmHg 38
